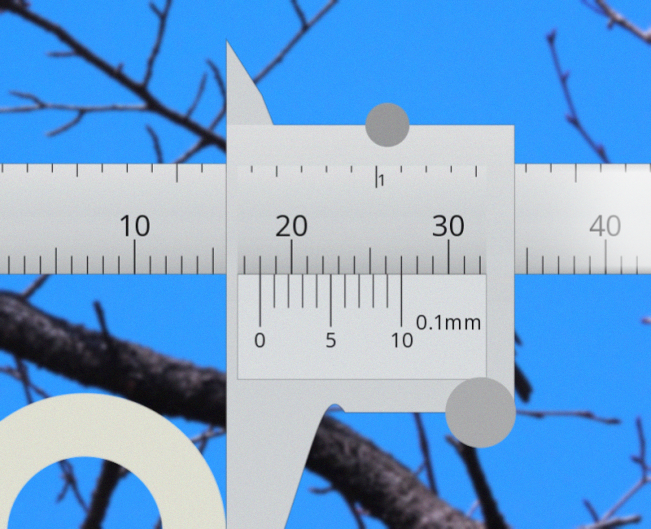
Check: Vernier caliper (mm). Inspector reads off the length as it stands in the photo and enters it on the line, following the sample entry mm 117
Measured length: mm 18.0
